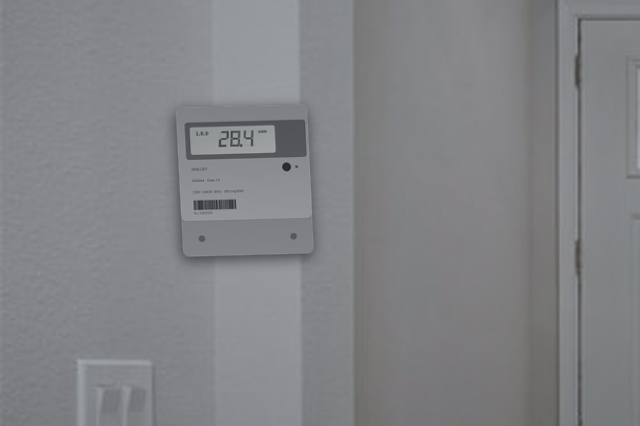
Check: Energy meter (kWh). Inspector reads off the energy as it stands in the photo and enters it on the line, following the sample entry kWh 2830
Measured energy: kWh 28.4
